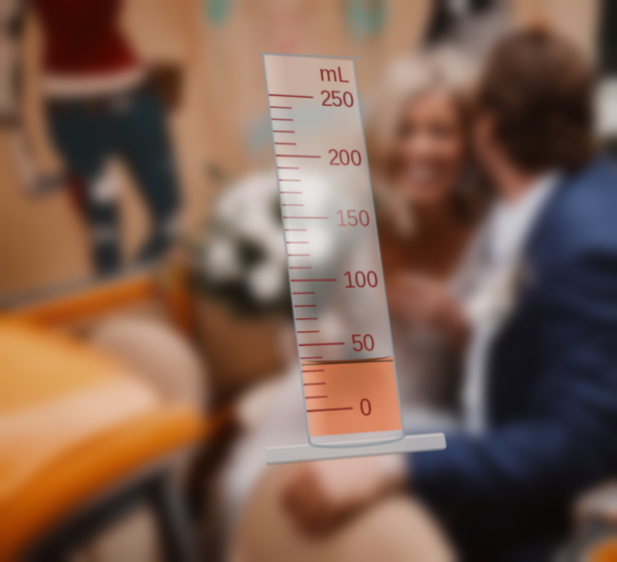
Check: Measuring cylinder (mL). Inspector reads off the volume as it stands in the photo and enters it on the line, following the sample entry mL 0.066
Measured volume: mL 35
